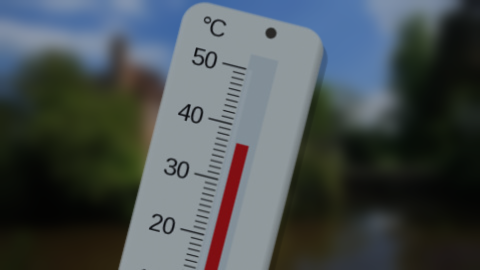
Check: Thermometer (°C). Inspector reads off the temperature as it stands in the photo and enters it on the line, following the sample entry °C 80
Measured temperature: °C 37
